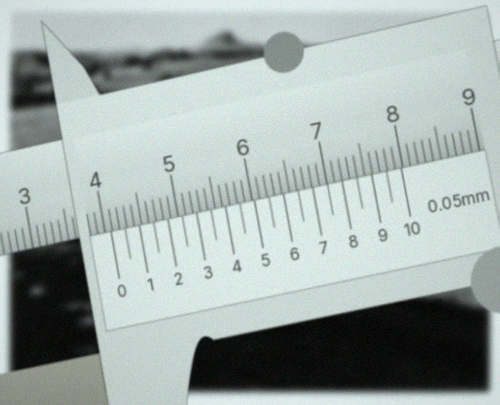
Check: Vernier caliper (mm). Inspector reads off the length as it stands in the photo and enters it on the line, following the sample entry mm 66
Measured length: mm 40.8
